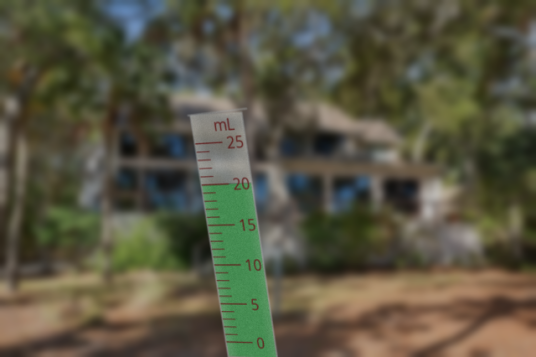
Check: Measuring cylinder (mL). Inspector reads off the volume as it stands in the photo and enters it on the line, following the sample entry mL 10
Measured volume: mL 20
